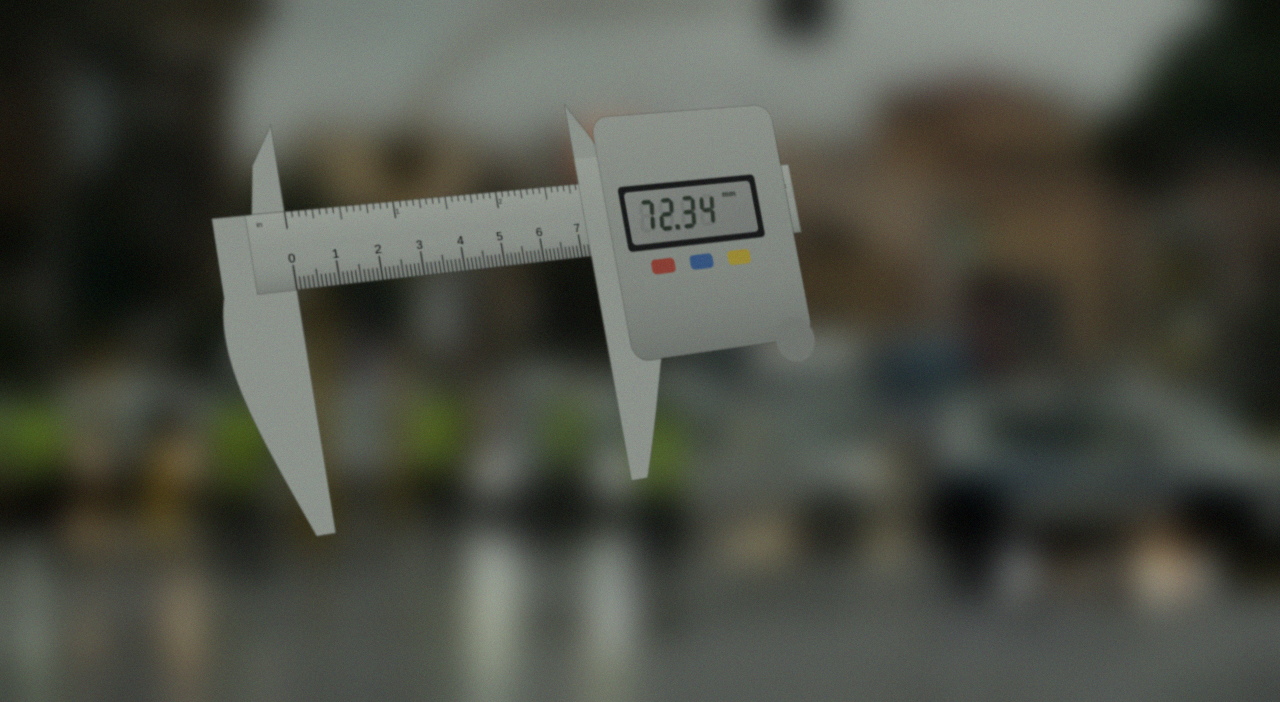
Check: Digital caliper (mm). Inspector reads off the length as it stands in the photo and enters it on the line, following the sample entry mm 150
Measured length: mm 72.34
